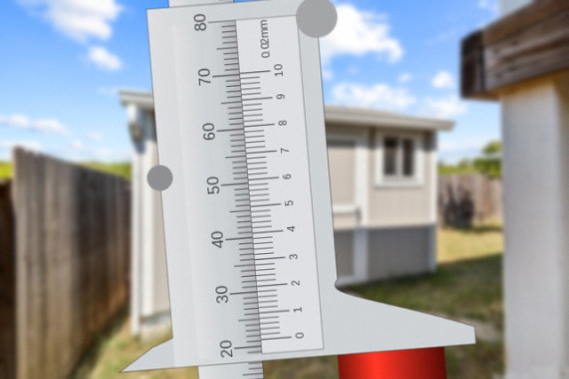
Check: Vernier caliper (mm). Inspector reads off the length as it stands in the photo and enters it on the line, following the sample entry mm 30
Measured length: mm 21.2
